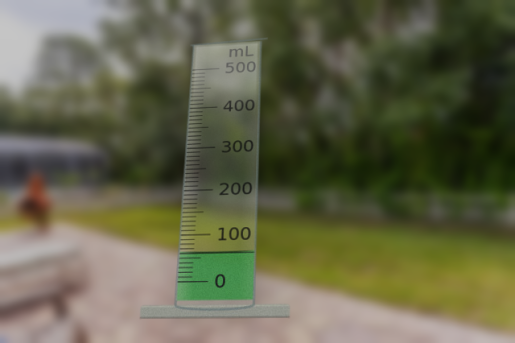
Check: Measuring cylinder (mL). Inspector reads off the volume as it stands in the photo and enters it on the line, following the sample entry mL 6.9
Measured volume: mL 60
